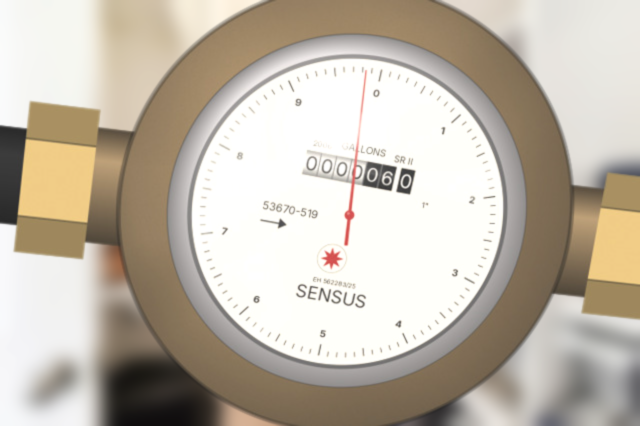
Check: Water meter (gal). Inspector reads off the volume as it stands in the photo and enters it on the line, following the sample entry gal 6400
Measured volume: gal 59.8
